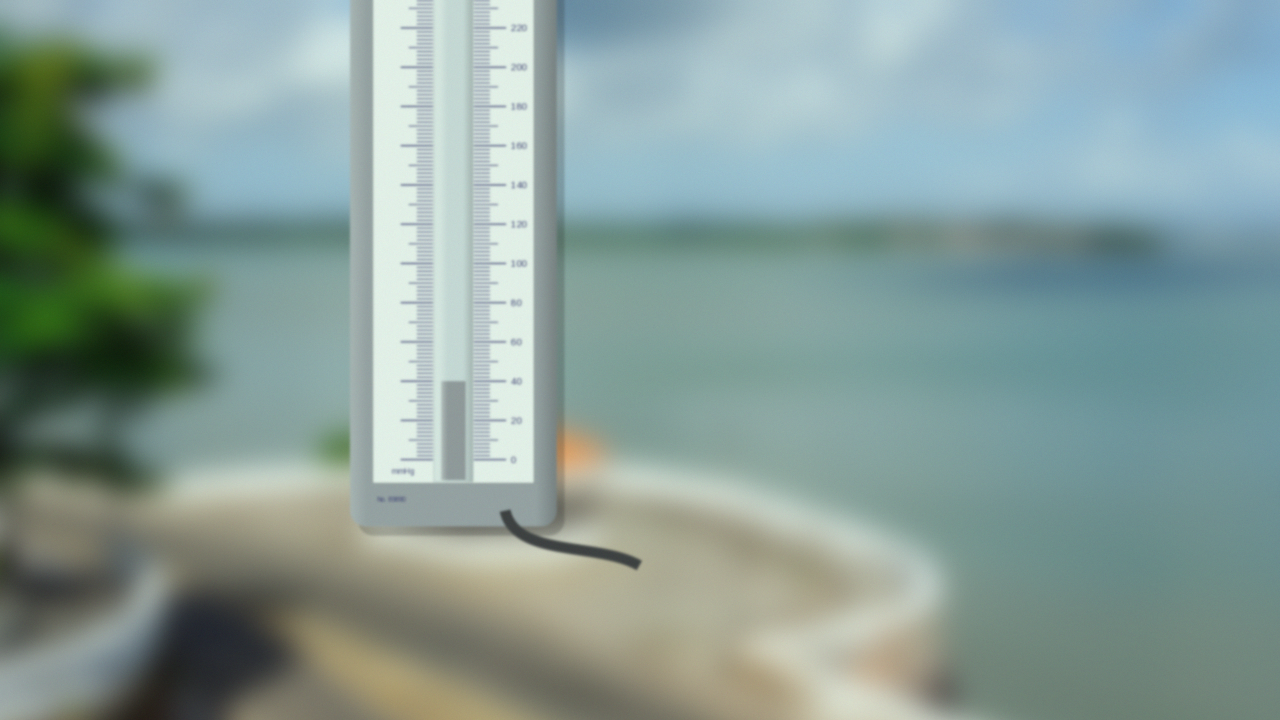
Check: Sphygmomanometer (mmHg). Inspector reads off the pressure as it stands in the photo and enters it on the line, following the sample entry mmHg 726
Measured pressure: mmHg 40
